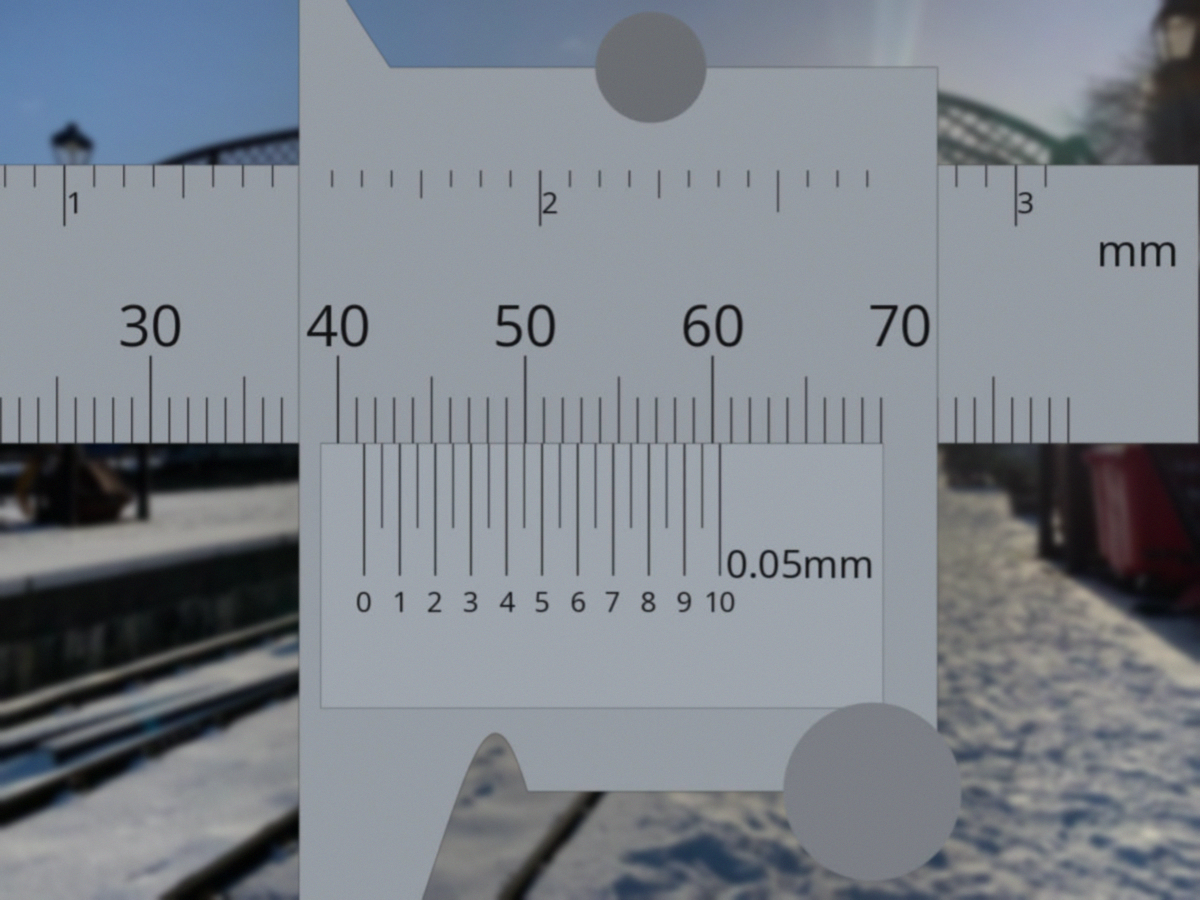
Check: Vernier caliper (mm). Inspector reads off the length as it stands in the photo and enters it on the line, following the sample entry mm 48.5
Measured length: mm 41.4
